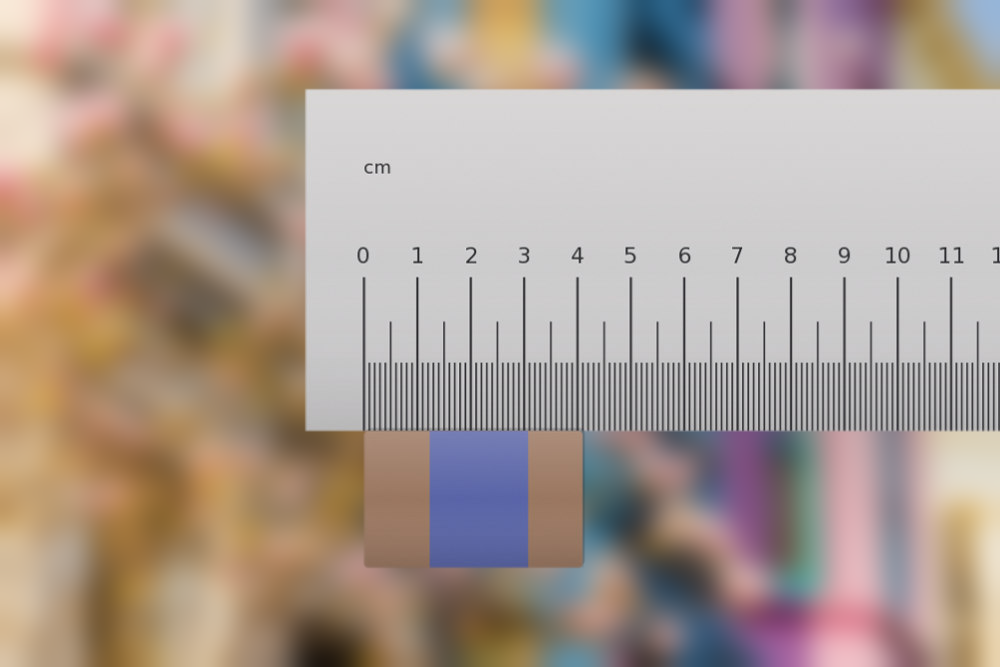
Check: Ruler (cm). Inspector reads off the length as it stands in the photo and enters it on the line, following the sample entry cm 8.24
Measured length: cm 4.1
